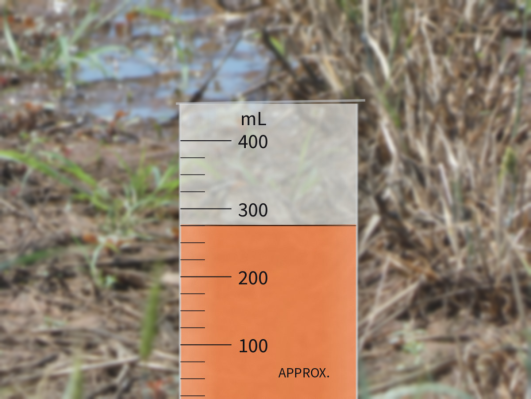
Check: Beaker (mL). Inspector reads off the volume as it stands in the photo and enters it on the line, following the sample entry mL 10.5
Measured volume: mL 275
